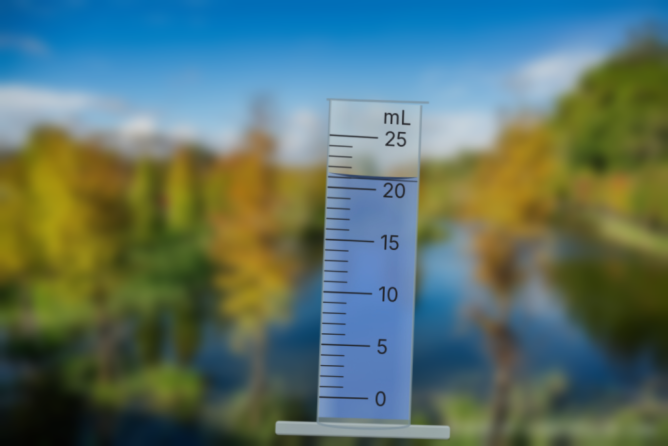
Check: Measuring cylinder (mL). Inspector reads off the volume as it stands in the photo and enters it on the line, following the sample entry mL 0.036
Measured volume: mL 21
